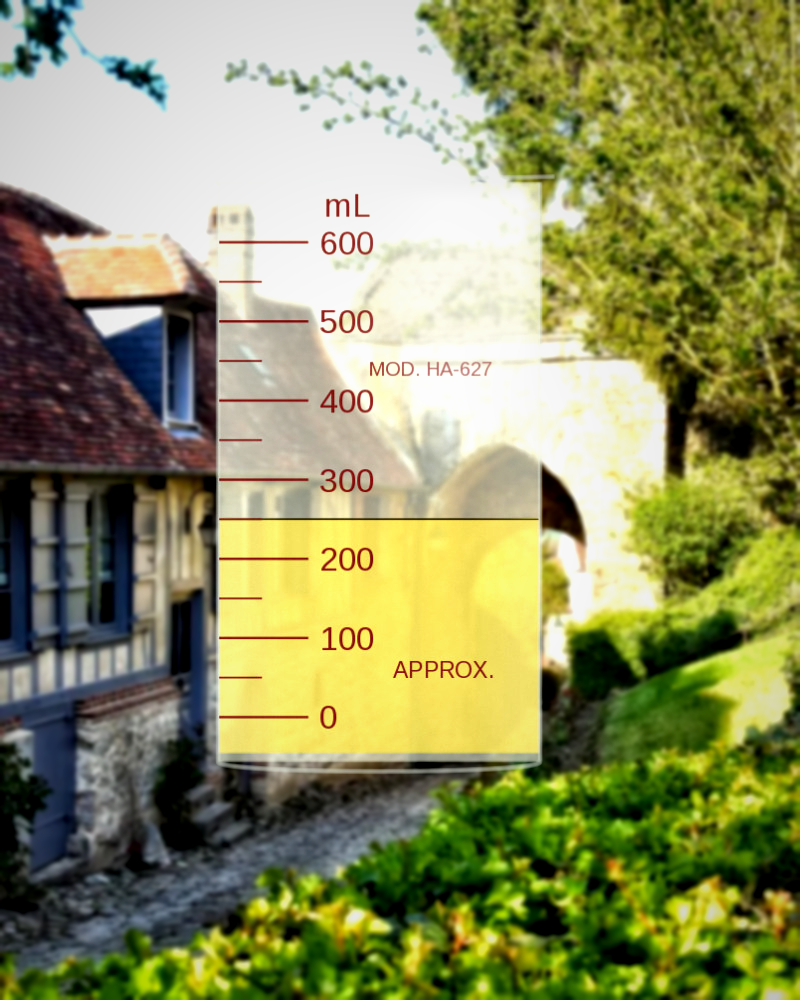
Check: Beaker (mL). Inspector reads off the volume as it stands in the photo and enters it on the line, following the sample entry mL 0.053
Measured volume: mL 250
